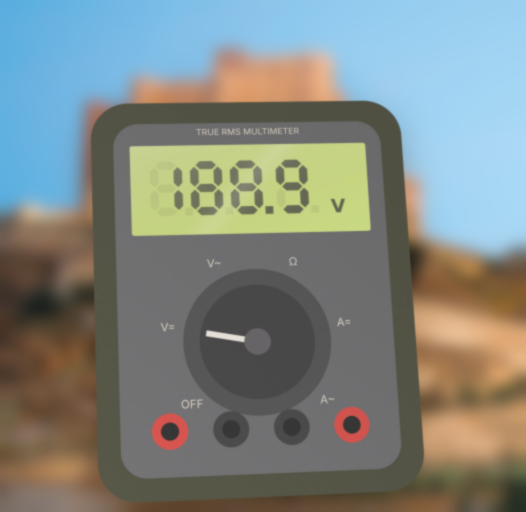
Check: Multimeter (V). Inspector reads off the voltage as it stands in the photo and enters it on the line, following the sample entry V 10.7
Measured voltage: V 188.9
